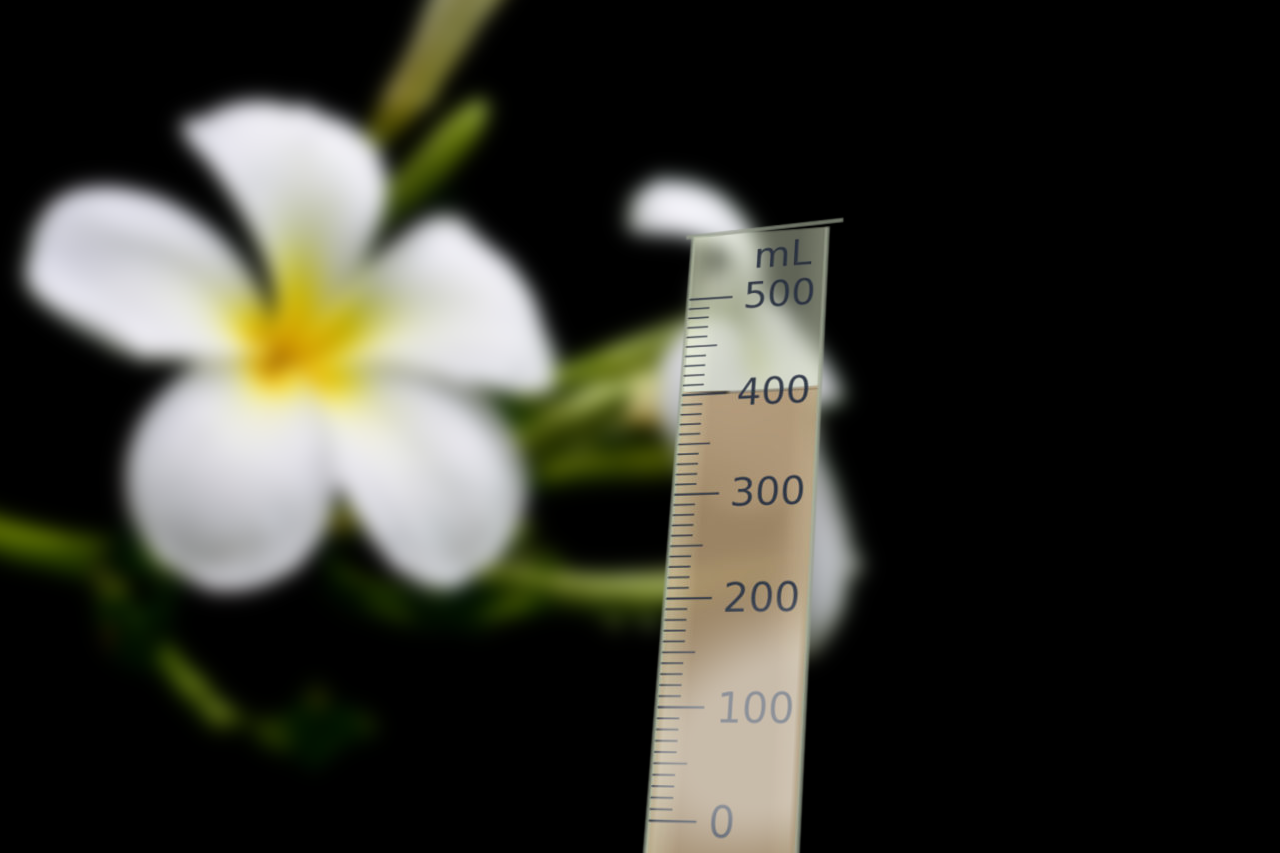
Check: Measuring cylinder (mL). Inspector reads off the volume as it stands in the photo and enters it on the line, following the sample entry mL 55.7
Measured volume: mL 400
